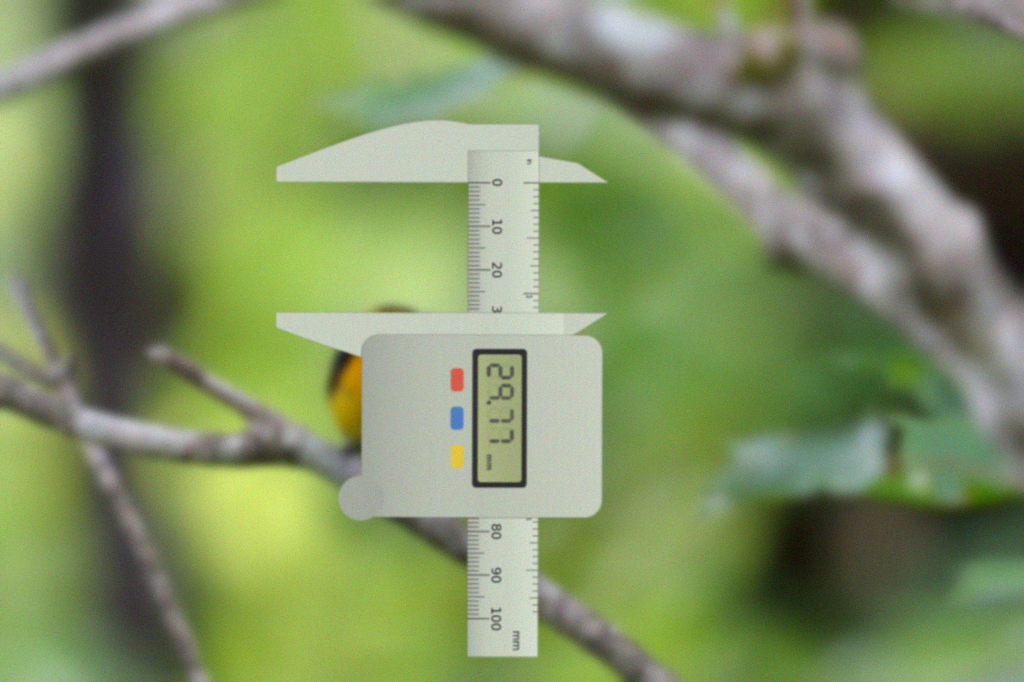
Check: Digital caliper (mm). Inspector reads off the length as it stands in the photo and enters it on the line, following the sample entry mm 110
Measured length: mm 29.77
